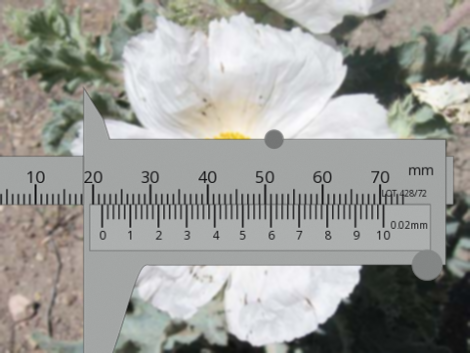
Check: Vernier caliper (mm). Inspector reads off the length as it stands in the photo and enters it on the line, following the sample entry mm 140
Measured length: mm 21.6
